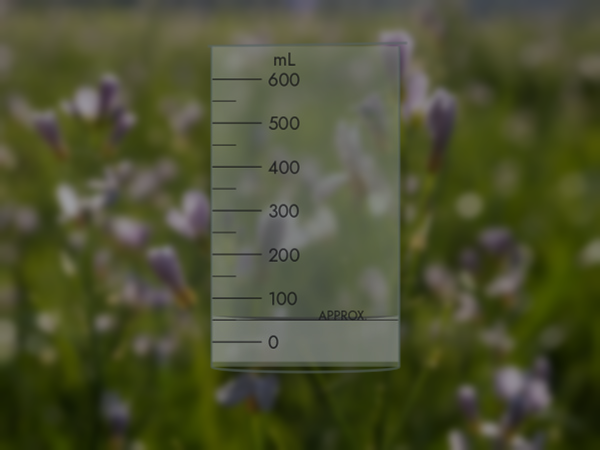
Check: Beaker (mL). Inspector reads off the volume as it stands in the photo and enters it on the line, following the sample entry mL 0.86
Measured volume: mL 50
